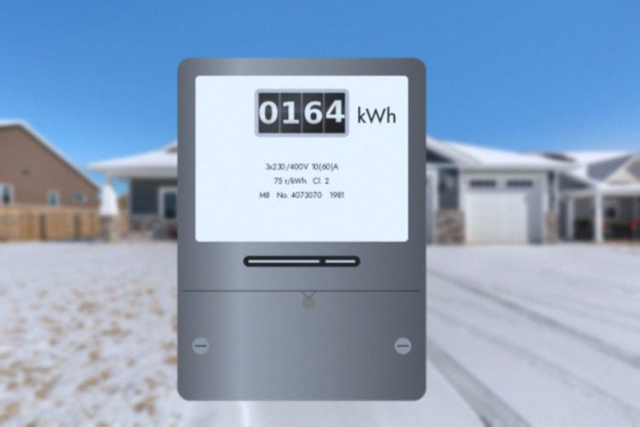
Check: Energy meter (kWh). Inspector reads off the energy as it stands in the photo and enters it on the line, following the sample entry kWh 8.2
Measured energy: kWh 164
